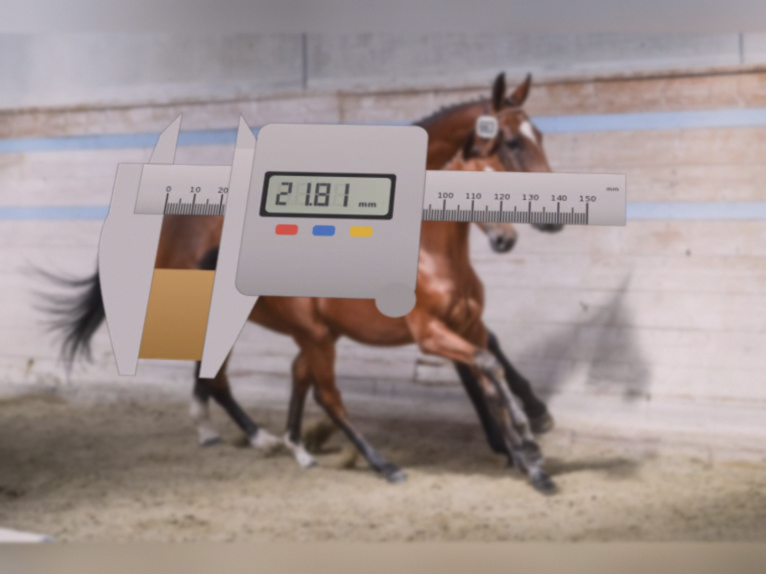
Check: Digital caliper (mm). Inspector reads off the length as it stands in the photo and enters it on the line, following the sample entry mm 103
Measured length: mm 21.81
